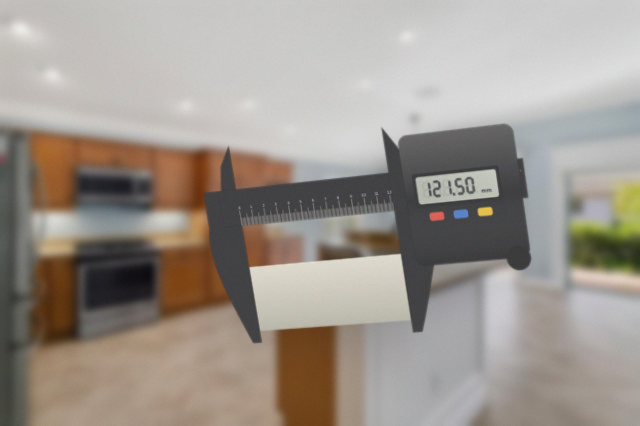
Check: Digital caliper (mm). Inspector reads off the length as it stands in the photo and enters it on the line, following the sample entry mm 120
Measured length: mm 121.50
